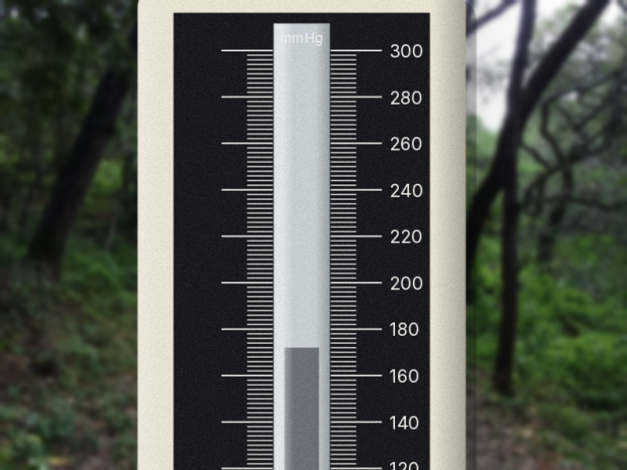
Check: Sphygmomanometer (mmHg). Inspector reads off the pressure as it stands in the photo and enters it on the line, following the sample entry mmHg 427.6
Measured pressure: mmHg 172
